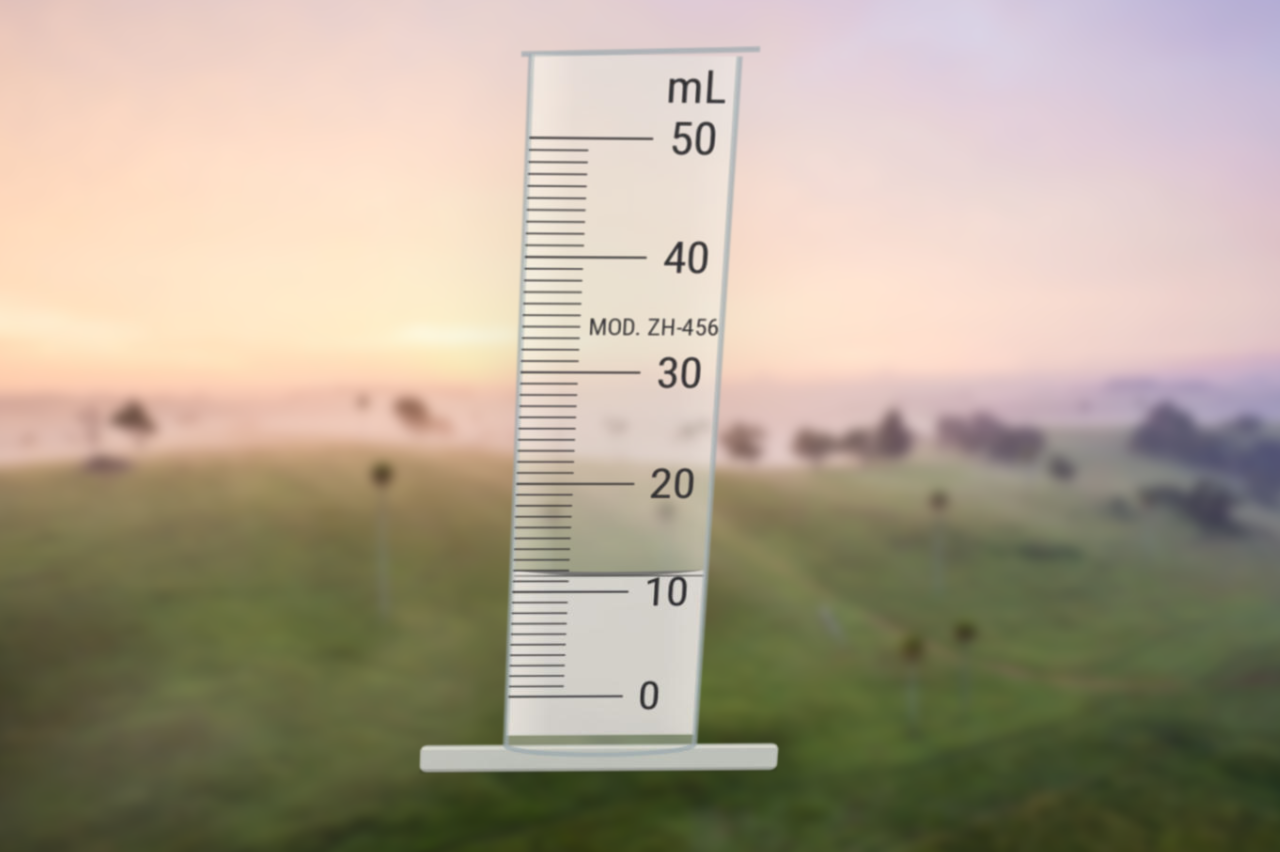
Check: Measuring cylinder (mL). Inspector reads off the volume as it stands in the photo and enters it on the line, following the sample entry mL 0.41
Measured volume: mL 11.5
